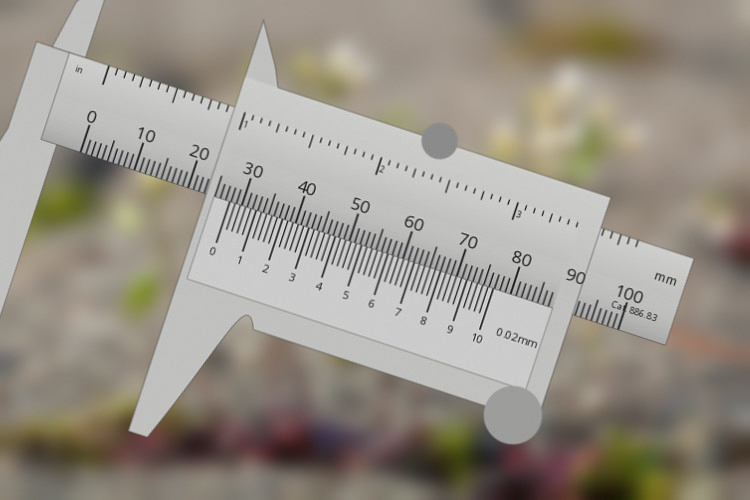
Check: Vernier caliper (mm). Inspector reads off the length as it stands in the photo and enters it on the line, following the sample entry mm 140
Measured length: mm 27.8
